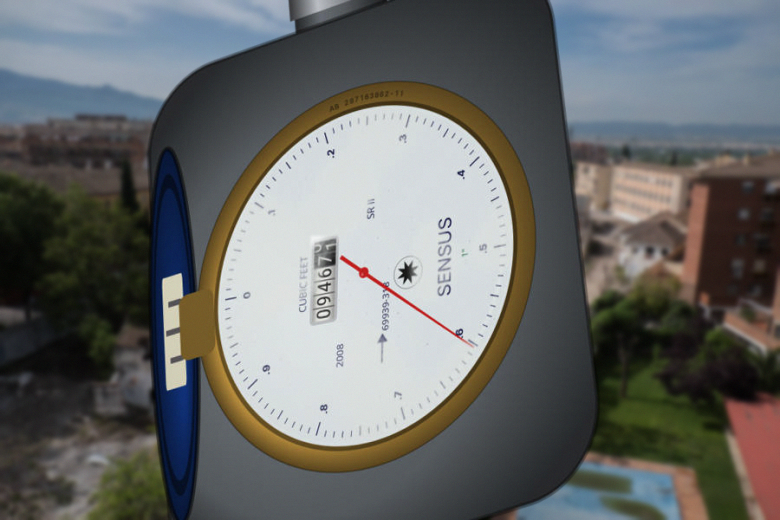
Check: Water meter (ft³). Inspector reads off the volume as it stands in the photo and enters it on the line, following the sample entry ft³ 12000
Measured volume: ft³ 94670.60
